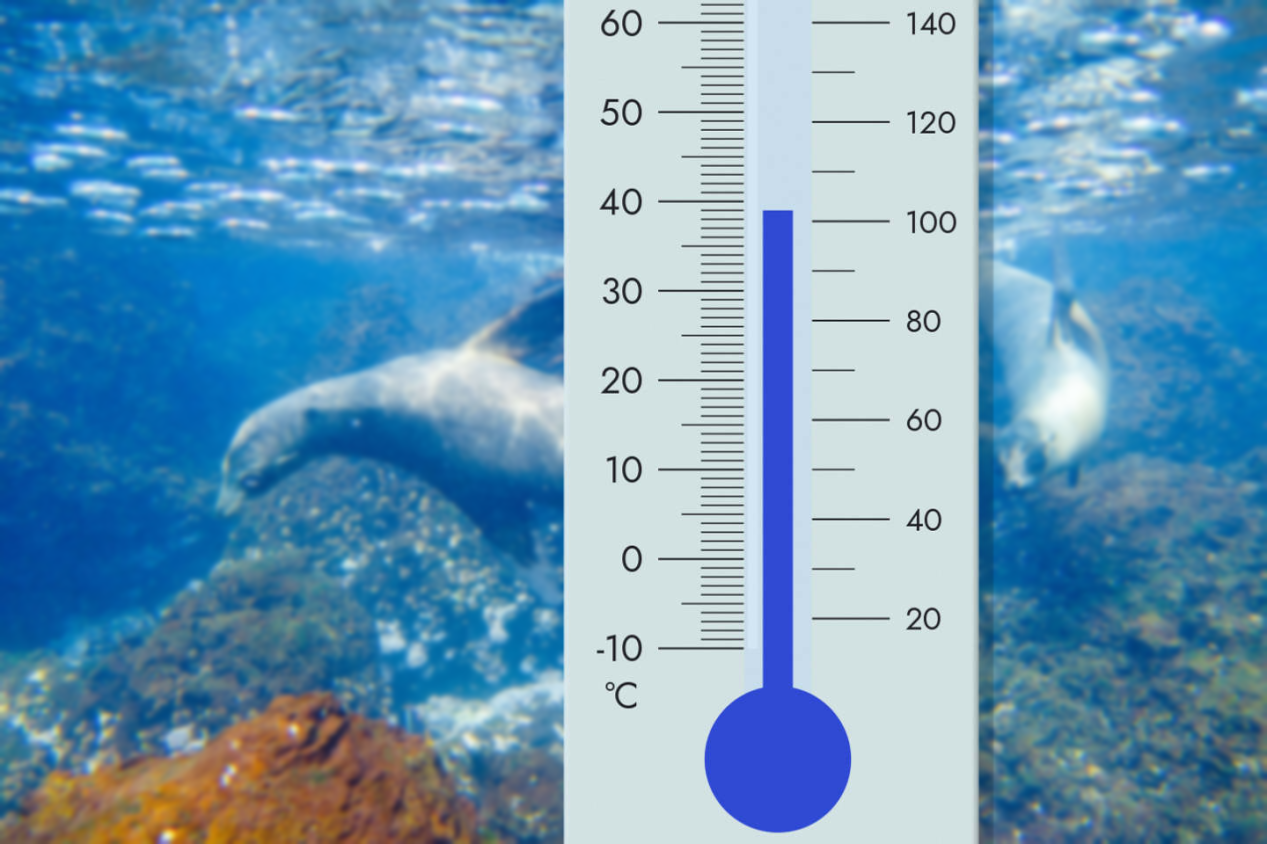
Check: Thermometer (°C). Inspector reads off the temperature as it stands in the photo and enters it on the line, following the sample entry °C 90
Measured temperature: °C 39
